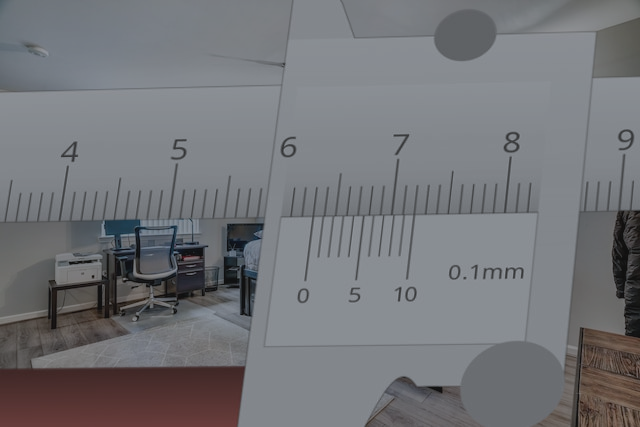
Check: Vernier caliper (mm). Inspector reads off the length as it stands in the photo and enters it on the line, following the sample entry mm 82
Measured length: mm 63.0
